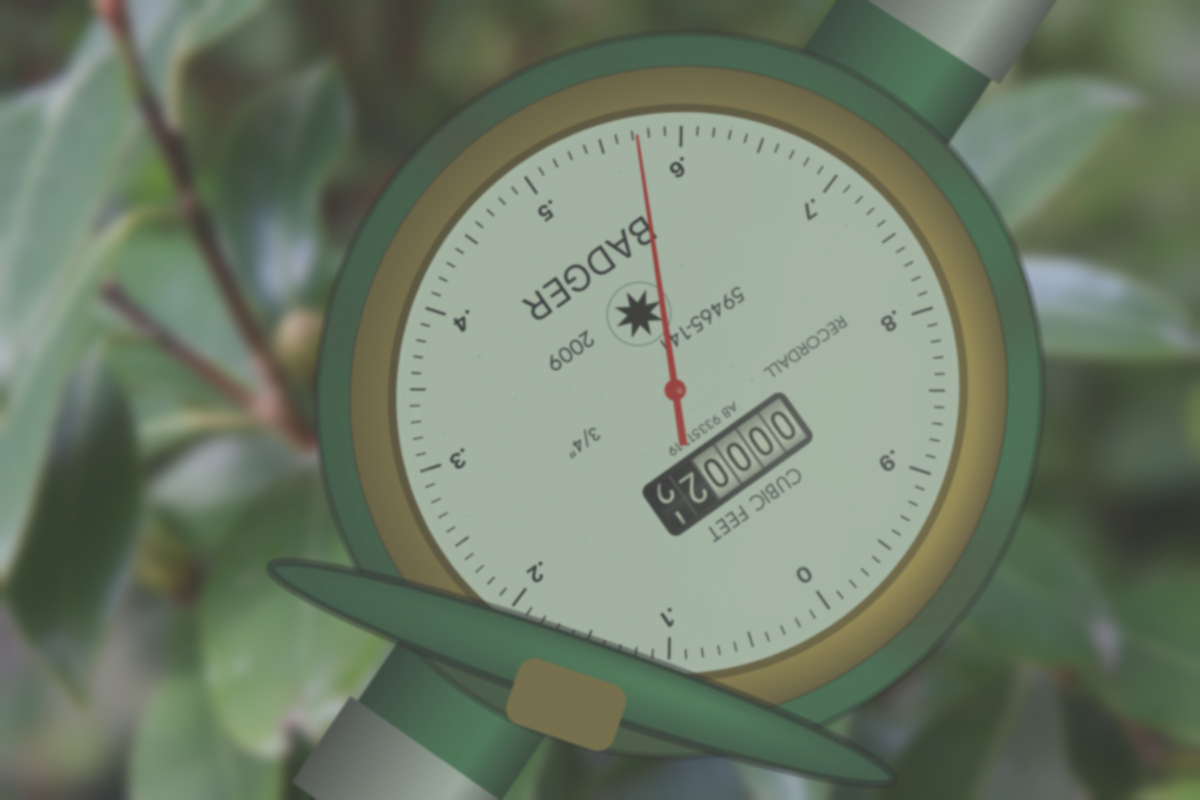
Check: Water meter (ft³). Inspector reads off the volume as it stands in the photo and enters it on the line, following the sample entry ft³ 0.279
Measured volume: ft³ 21.57
